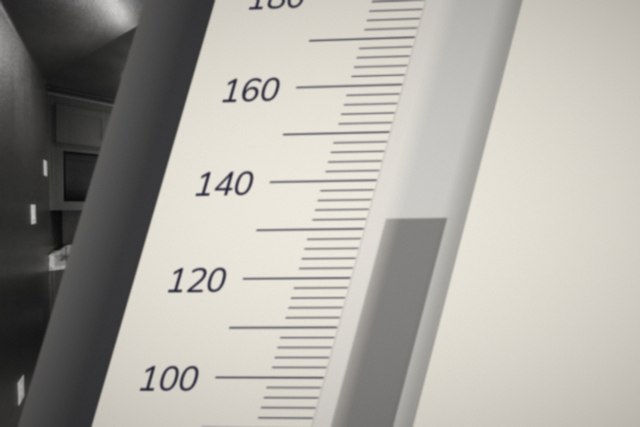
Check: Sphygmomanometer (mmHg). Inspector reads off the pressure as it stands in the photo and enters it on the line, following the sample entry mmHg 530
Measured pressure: mmHg 132
